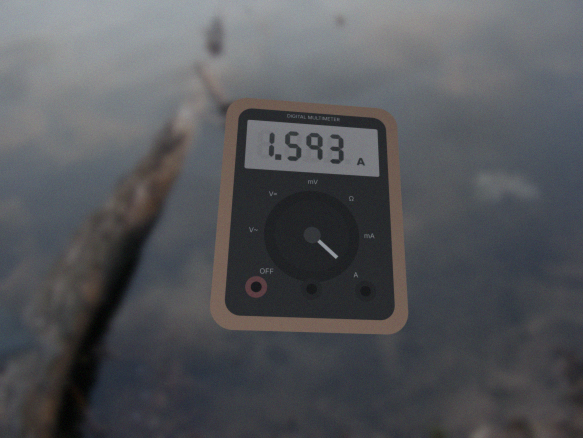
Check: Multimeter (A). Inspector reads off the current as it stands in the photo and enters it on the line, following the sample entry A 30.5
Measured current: A 1.593
